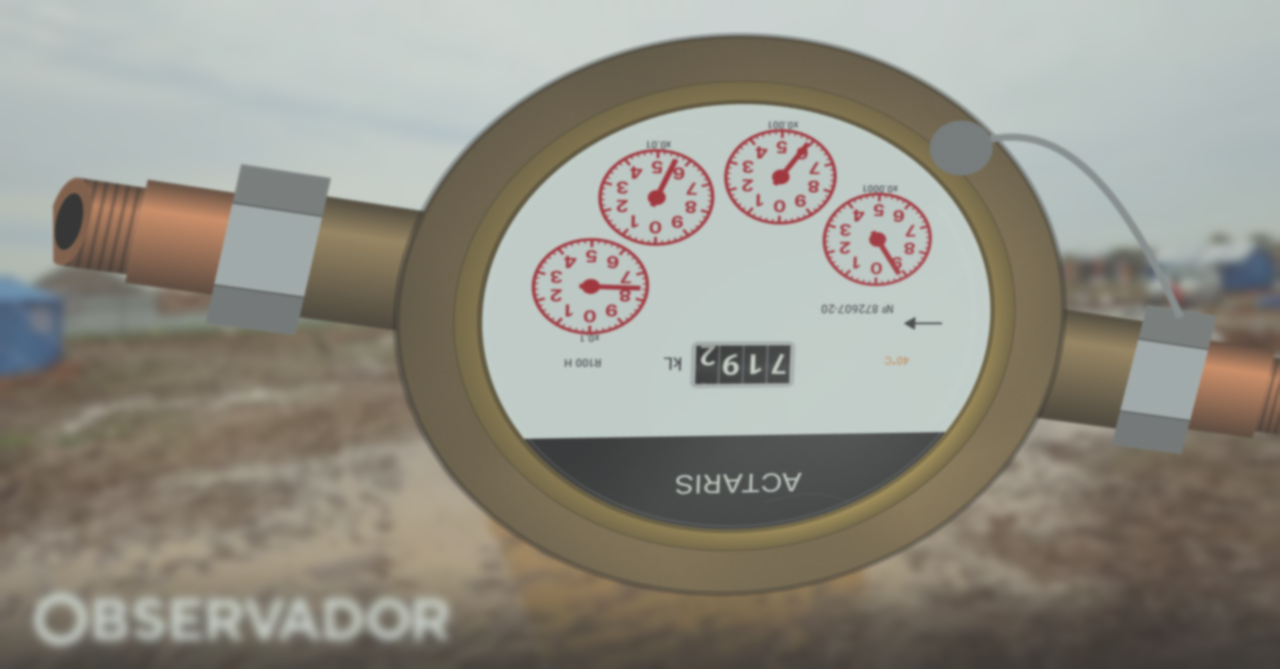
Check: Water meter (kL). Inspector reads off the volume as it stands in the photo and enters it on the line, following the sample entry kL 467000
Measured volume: kL 7191.7559
